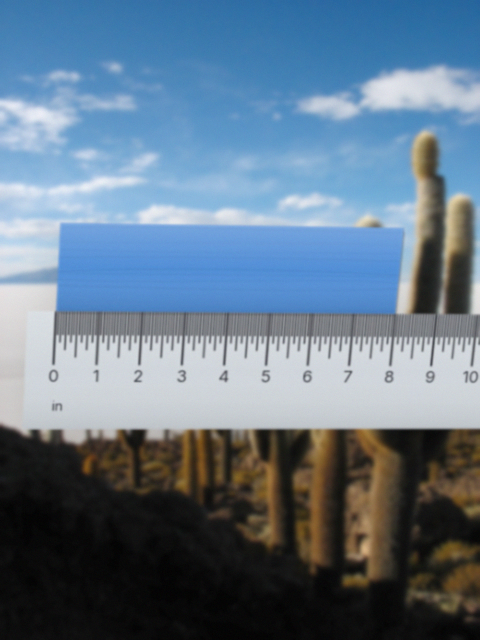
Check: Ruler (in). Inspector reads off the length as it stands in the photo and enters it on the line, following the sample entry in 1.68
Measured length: in 8
